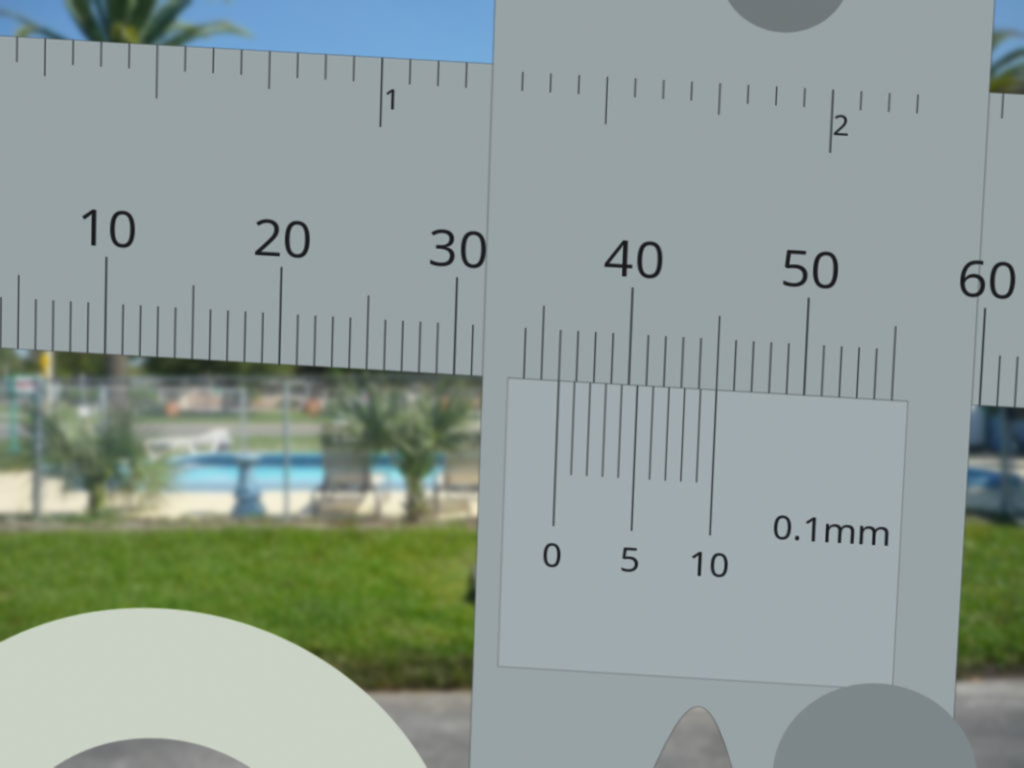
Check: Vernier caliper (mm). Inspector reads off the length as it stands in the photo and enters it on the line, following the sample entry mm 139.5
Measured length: mm 36.0
